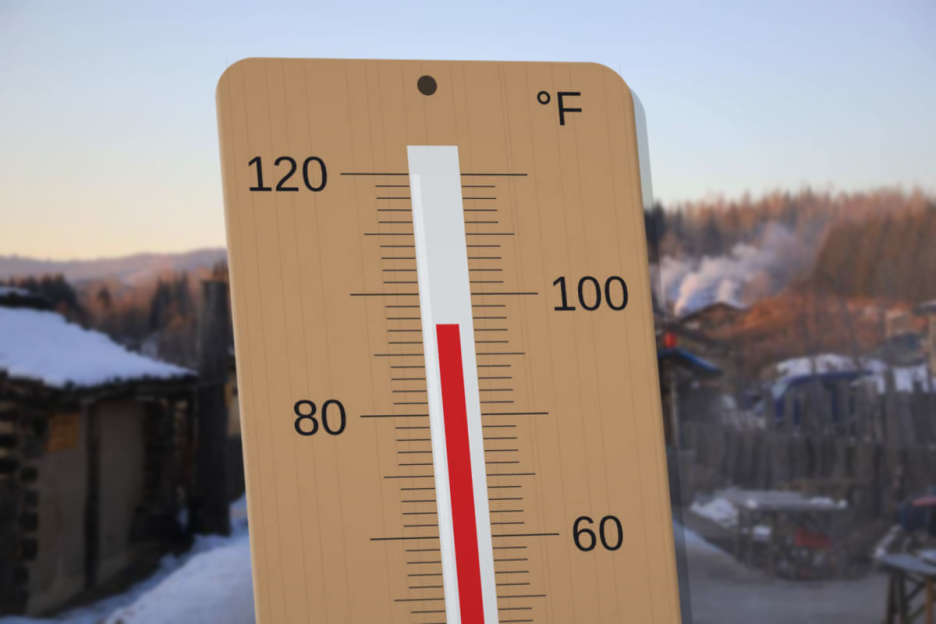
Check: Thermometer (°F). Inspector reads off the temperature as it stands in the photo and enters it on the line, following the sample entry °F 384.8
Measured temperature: °F 95
